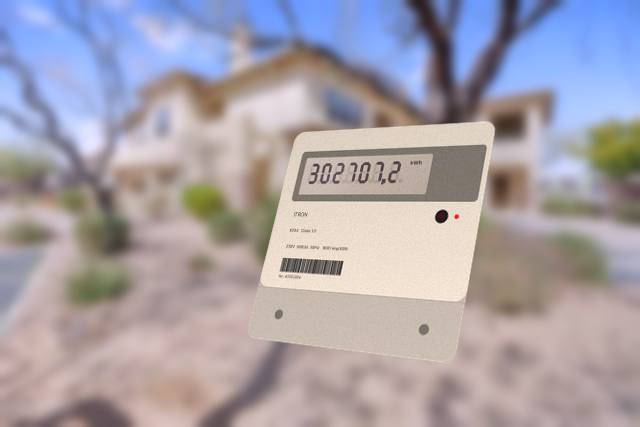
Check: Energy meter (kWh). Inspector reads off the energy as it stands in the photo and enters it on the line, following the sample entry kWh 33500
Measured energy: kWh 302707.2
